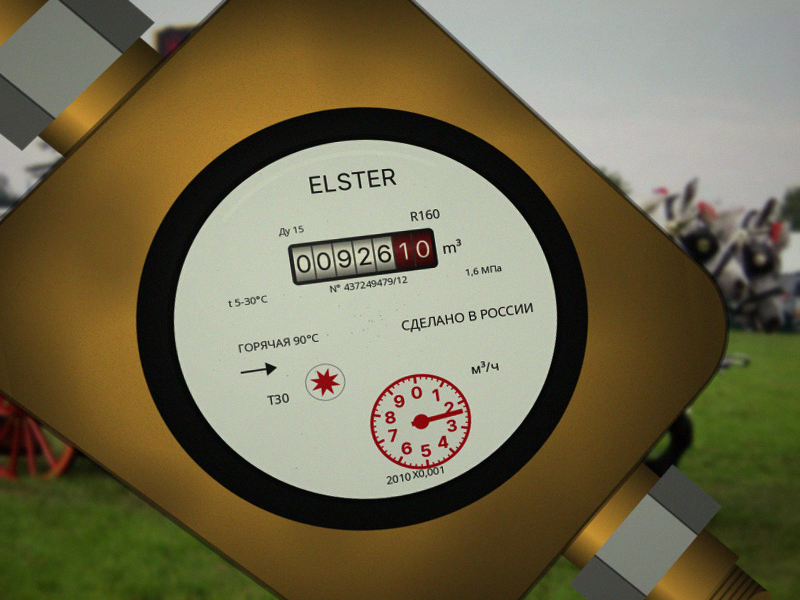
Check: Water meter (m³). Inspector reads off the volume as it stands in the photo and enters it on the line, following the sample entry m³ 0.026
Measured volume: m³ 926.102
